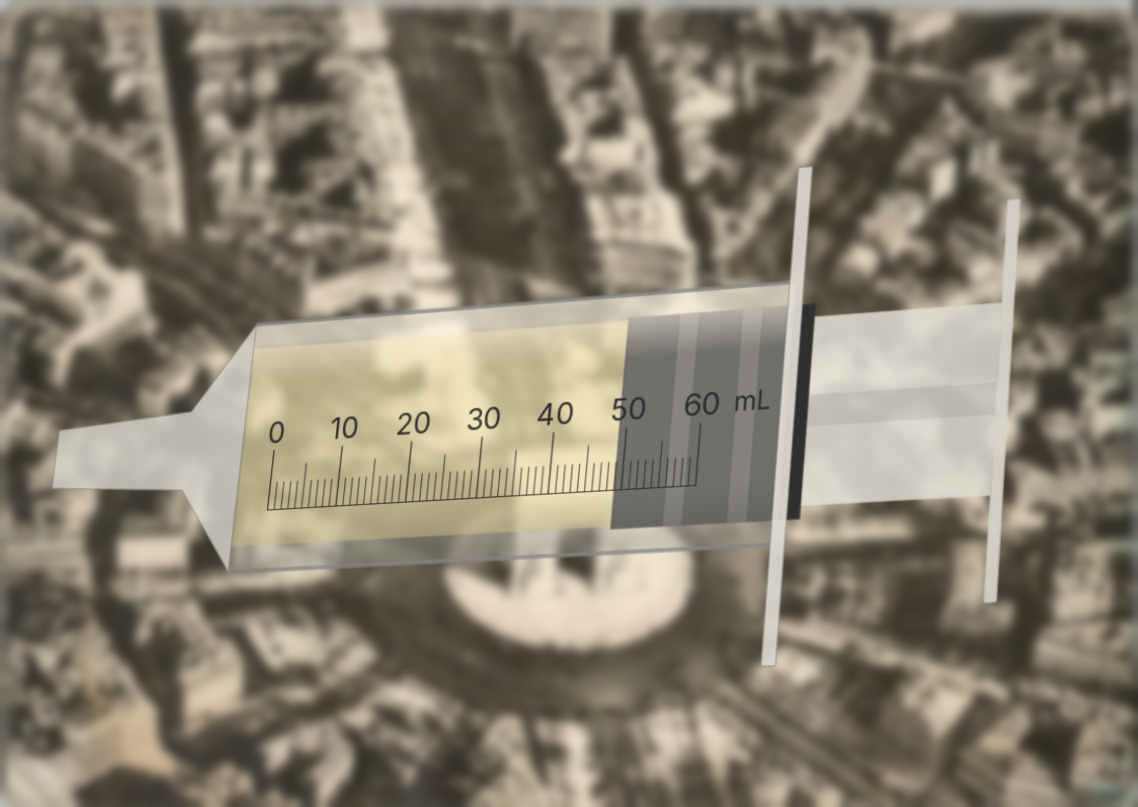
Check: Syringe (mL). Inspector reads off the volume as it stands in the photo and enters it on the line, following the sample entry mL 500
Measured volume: mL 49
